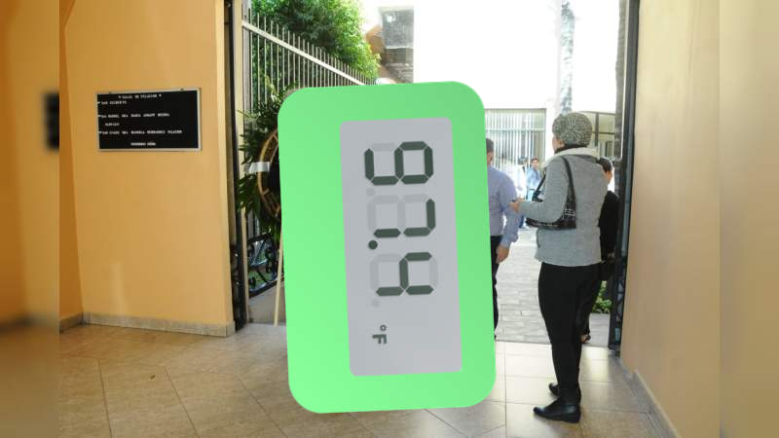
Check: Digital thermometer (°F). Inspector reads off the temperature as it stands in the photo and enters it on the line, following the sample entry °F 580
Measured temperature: °F 97.4
